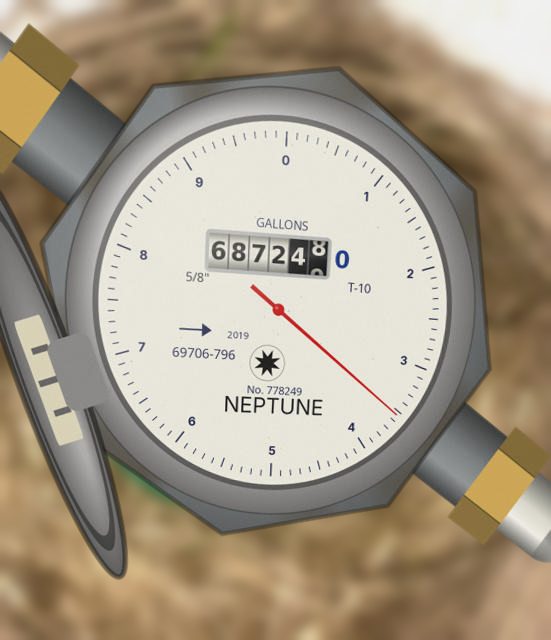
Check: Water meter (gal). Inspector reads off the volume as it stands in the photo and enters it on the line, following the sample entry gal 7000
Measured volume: gal 6872483.5
